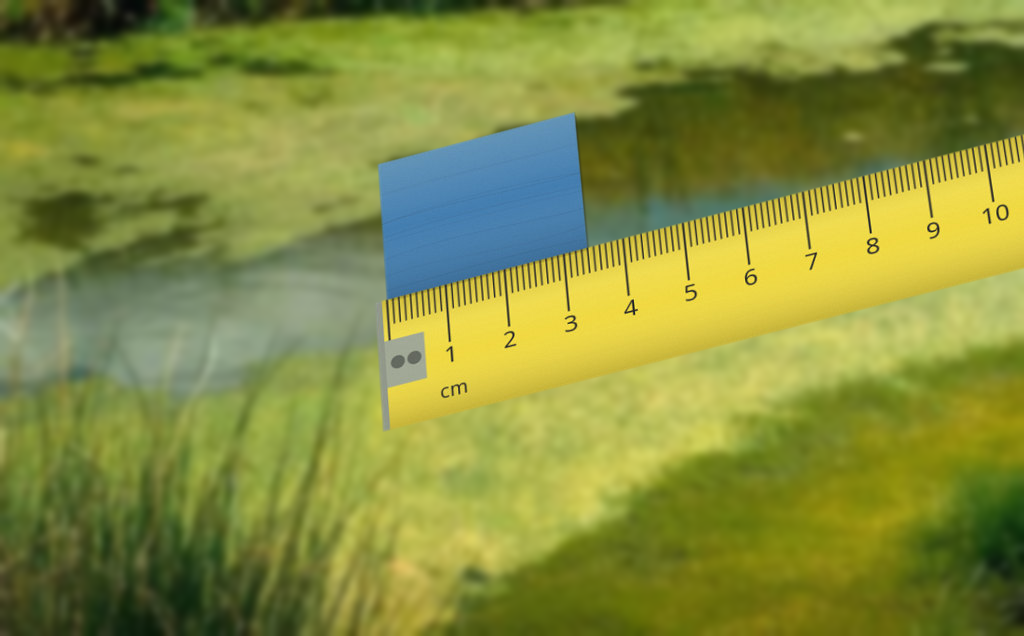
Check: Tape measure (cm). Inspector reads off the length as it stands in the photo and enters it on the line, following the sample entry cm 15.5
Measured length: cm 3.4
